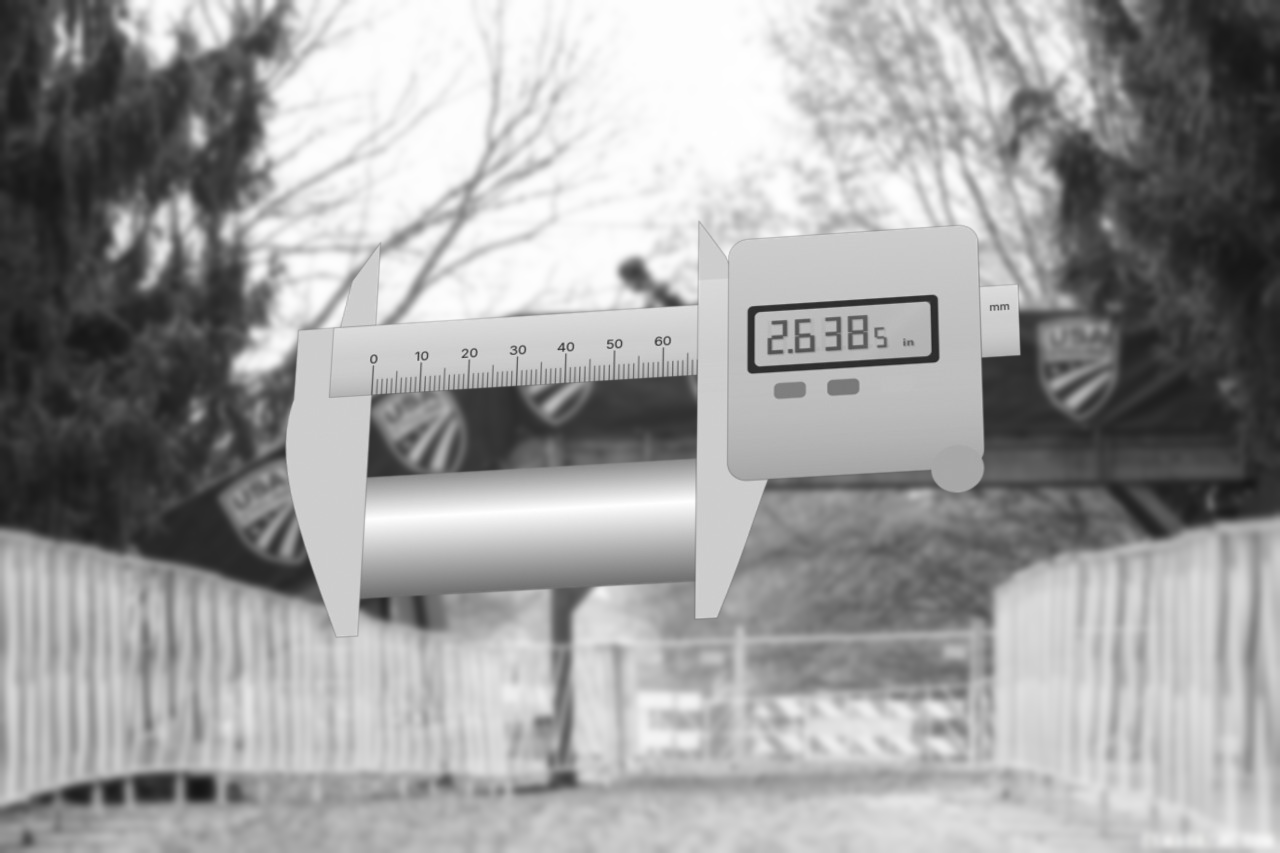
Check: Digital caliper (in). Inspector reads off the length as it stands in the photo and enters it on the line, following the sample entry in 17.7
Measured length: in 2.6385
